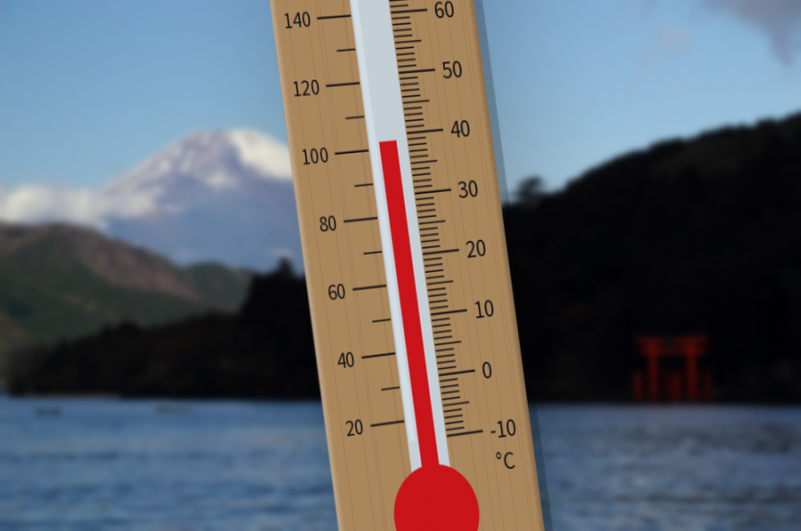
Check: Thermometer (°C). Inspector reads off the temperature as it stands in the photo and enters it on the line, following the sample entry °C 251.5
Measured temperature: °C 39
